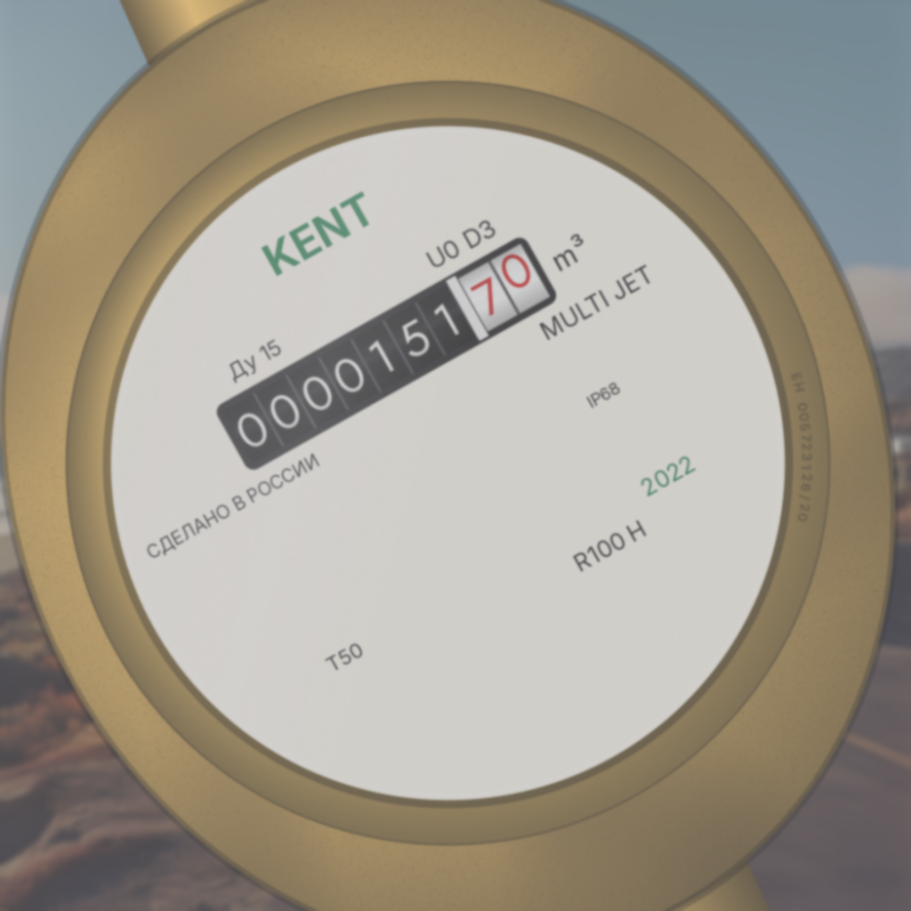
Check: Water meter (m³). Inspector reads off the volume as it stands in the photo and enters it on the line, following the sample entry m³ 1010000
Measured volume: m³ 151.70
